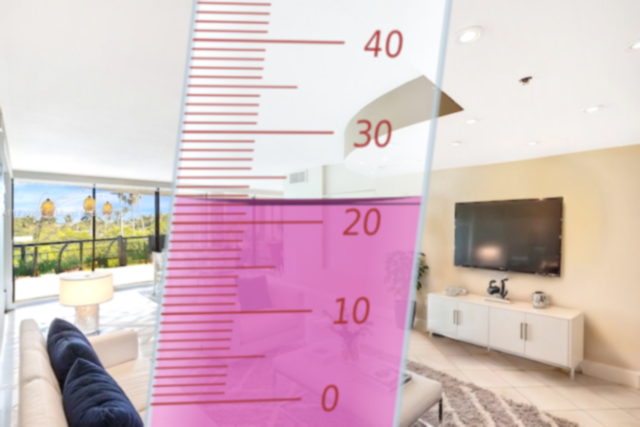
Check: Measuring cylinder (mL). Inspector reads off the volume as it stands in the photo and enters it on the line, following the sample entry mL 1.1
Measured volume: mL 22
